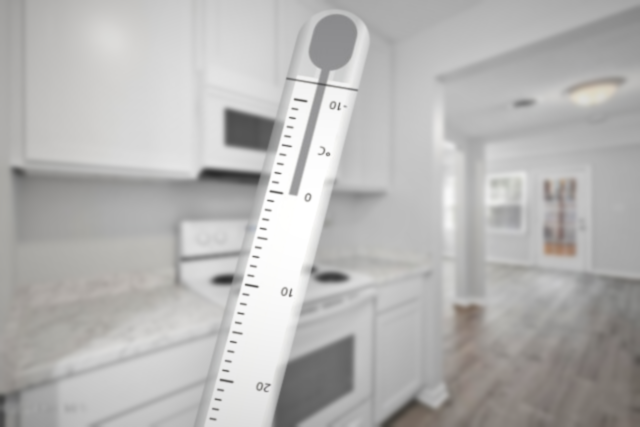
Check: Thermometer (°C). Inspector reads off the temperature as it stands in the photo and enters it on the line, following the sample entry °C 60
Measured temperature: °C 0
